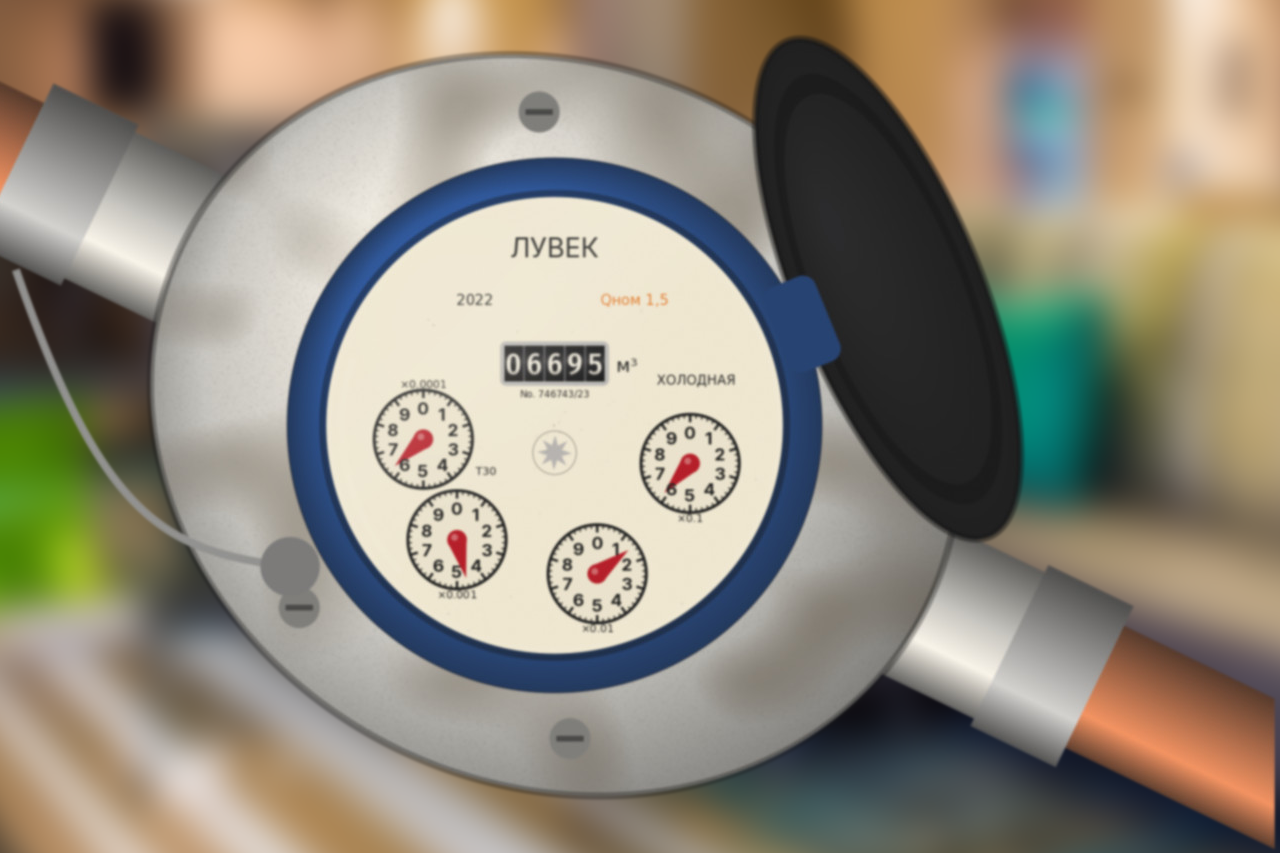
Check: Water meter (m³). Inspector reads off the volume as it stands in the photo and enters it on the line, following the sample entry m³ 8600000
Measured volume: m³ 6695.6146
